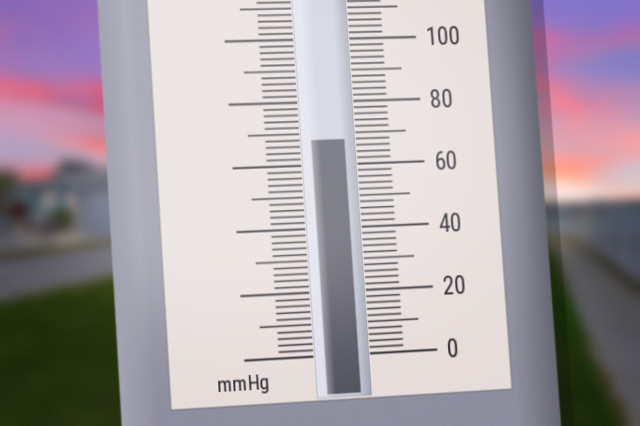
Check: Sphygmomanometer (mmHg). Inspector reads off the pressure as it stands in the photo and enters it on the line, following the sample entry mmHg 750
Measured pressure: mmHg 68
